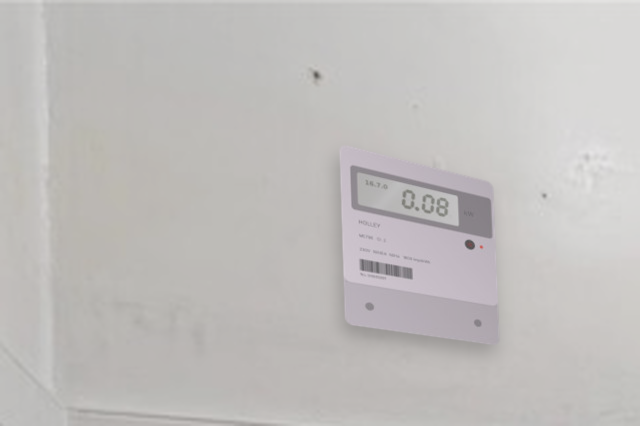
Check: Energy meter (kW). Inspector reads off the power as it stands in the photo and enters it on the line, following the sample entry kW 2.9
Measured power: kW 0.08
